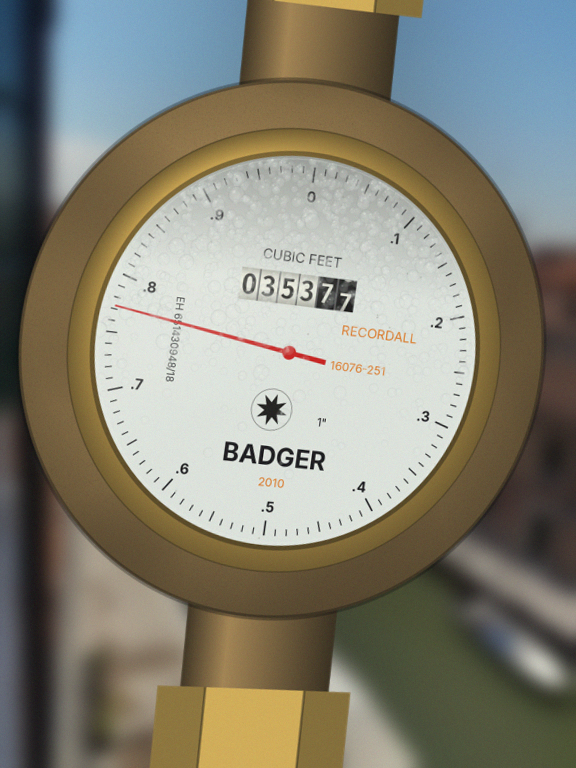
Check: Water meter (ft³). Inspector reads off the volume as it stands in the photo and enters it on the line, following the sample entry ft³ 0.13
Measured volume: ft³ 35376.77
